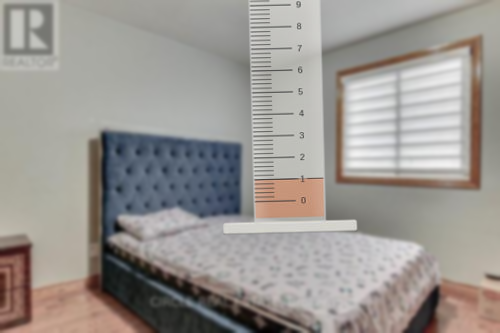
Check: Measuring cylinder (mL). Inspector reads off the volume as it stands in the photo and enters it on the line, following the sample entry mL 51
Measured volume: mL 1
